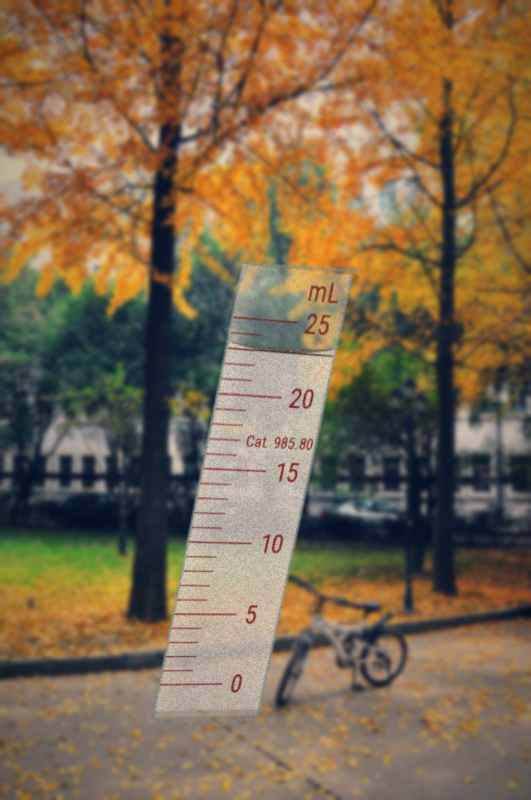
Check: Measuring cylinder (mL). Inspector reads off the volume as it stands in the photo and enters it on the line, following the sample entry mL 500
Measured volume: mL 23
